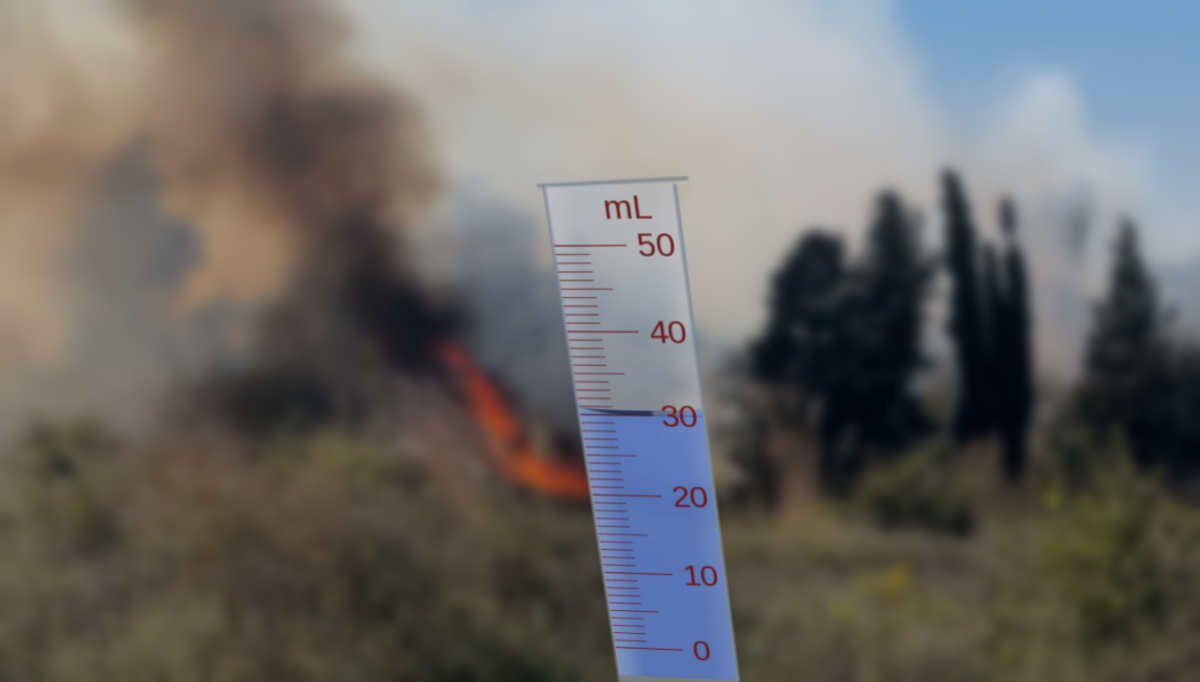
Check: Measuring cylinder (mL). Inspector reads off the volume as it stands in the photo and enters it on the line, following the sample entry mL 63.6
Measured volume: mL 30
